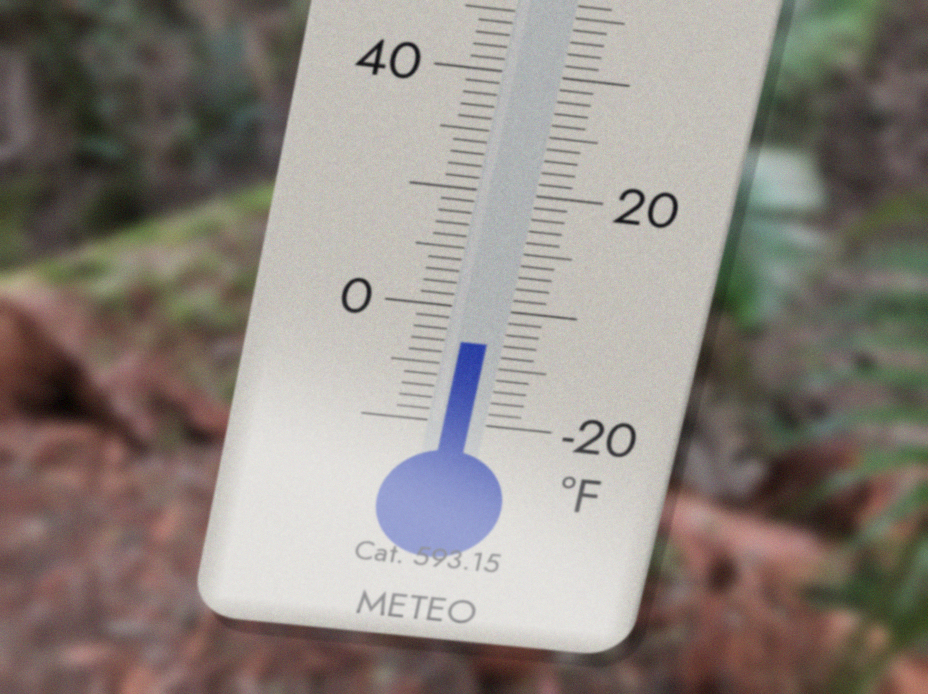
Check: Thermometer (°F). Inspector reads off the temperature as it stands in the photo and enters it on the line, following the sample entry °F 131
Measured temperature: °F -6
